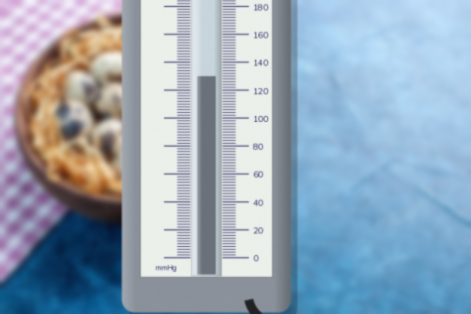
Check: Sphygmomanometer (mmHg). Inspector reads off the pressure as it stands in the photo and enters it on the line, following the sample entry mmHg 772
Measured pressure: mmHg 130
